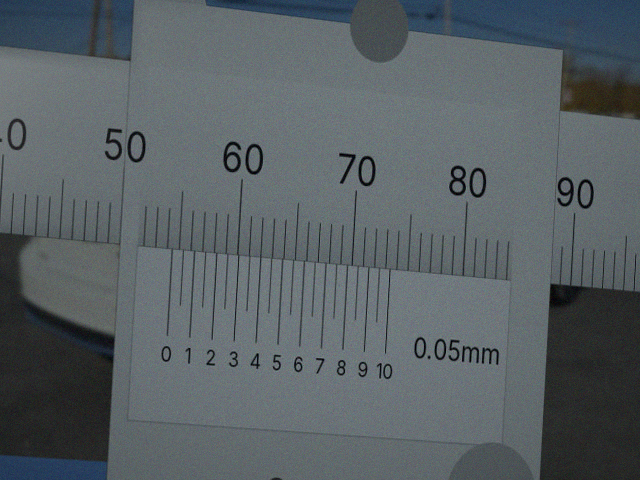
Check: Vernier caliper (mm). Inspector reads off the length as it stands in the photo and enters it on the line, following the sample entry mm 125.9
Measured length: mm 54.4
